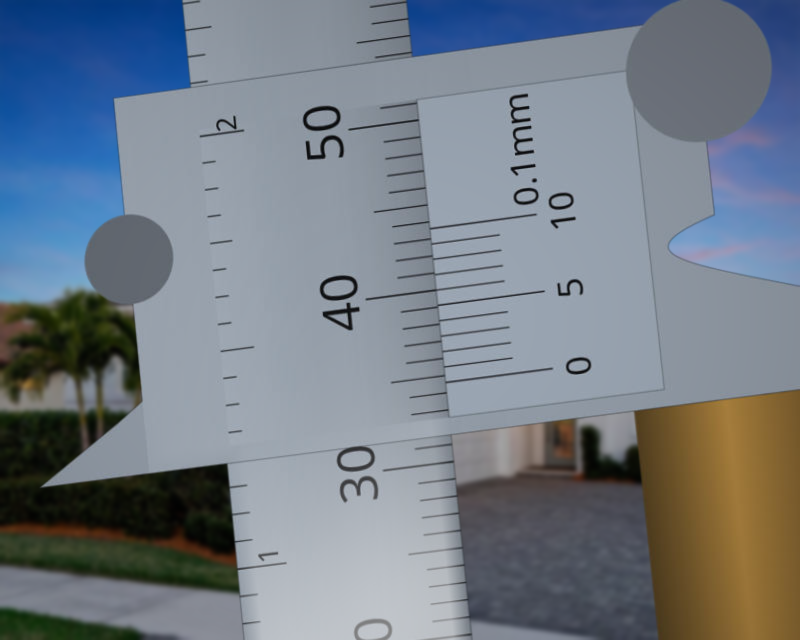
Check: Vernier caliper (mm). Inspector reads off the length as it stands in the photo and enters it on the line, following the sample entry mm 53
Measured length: mm 34.6
